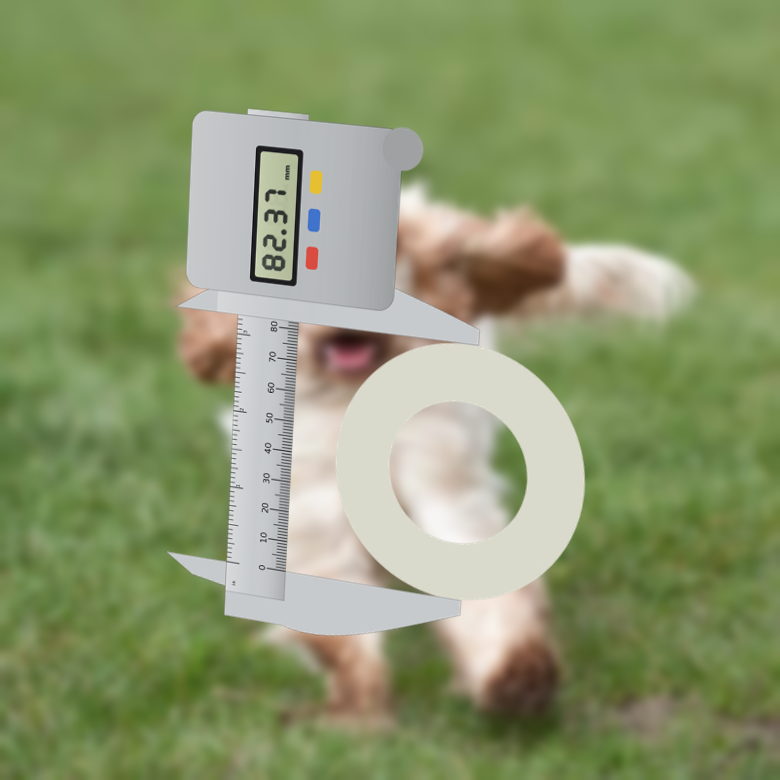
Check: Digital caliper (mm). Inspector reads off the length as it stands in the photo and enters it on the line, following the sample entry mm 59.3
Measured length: mm 82.37
